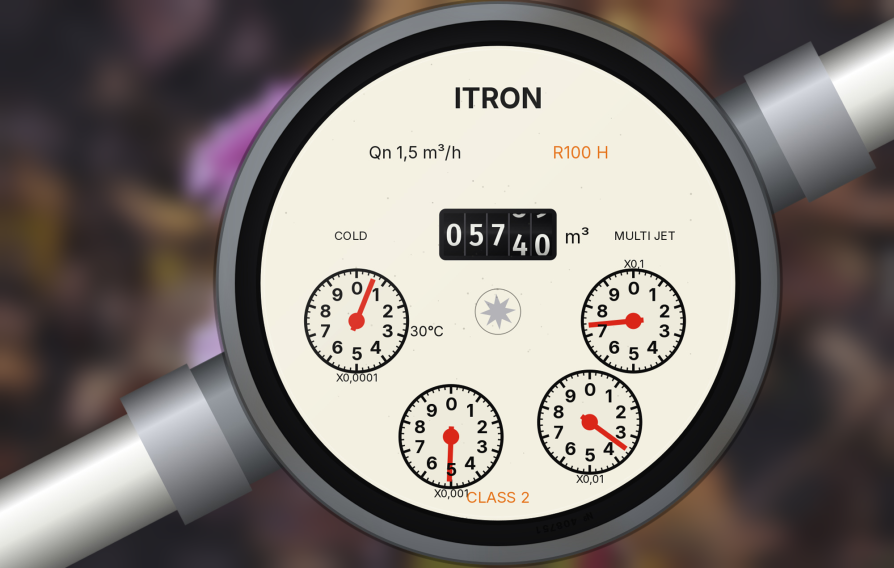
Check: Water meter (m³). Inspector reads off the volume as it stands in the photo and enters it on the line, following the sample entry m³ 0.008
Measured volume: m³ 5739.7350
